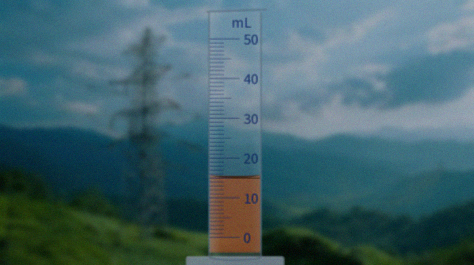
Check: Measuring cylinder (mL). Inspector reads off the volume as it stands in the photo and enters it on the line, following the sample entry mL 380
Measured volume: mL 15
